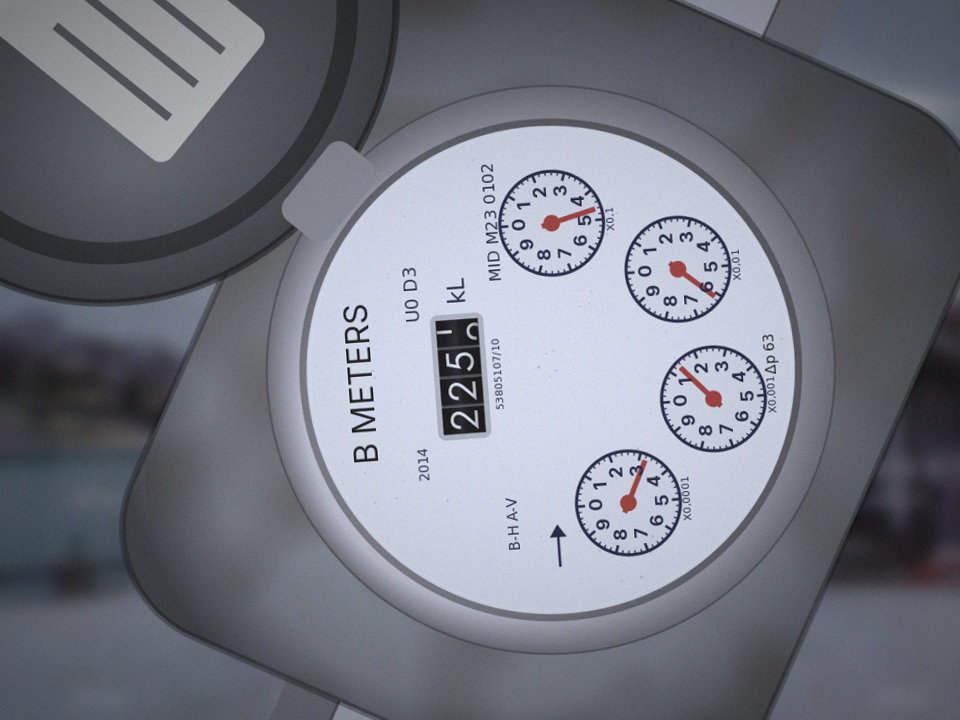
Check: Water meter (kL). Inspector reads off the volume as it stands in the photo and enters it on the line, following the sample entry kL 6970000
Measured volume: kL 2251.4613
